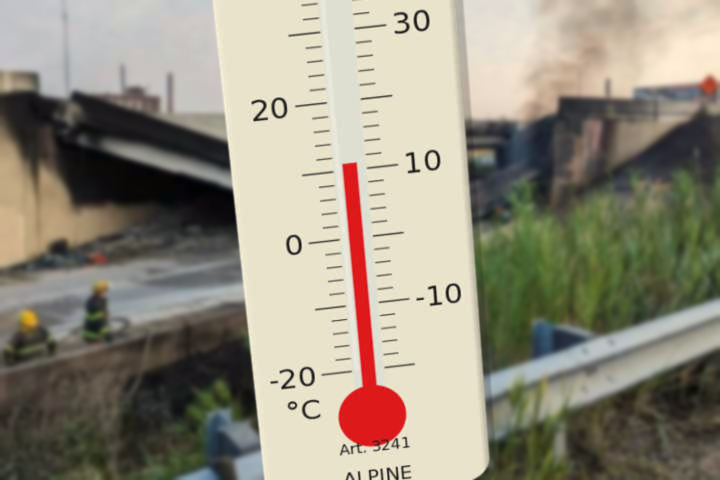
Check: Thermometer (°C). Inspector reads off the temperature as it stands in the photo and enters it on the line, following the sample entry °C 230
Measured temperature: °C 11
